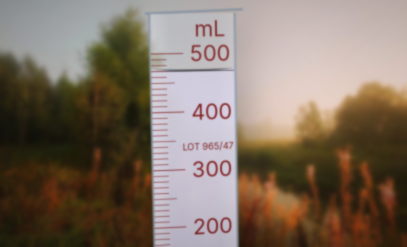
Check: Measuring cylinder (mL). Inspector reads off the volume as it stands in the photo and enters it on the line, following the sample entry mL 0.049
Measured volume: mL 470
